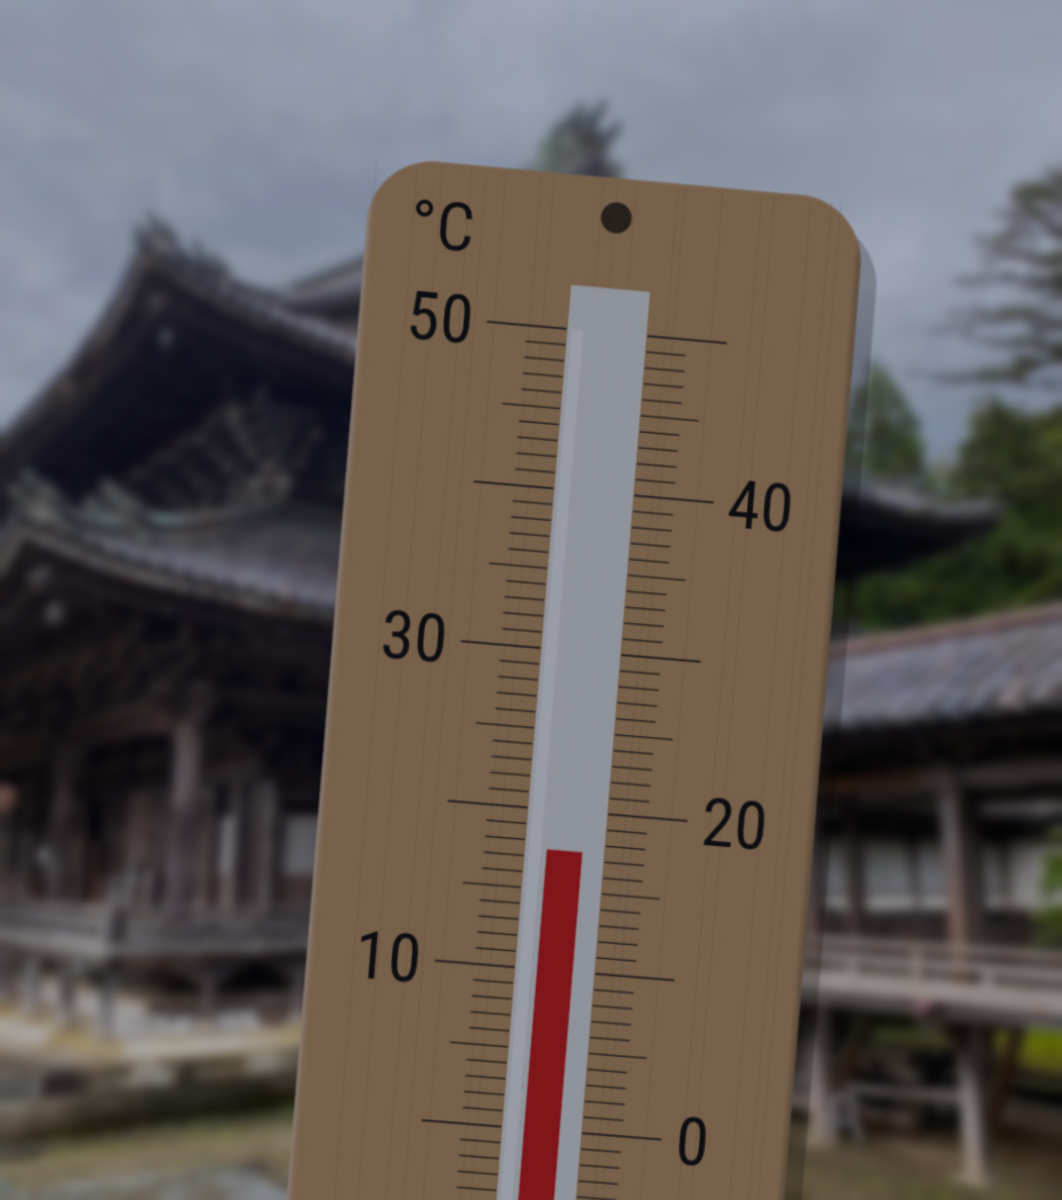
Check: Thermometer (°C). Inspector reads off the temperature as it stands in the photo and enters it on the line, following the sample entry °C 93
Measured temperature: °C 17.5
